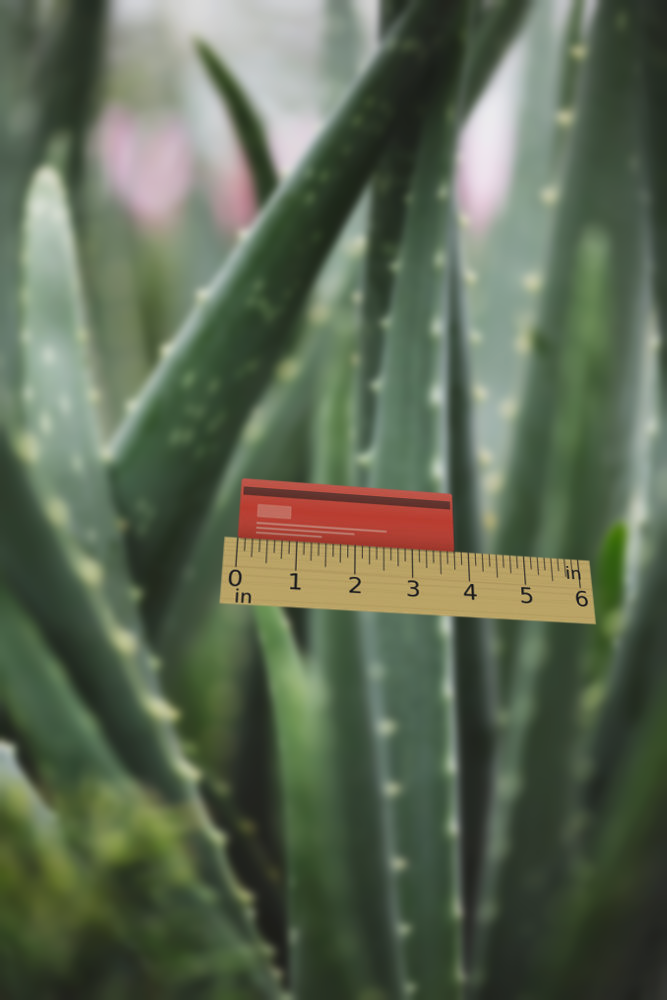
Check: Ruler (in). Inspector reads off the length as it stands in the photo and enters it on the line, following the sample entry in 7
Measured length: in 3.75
